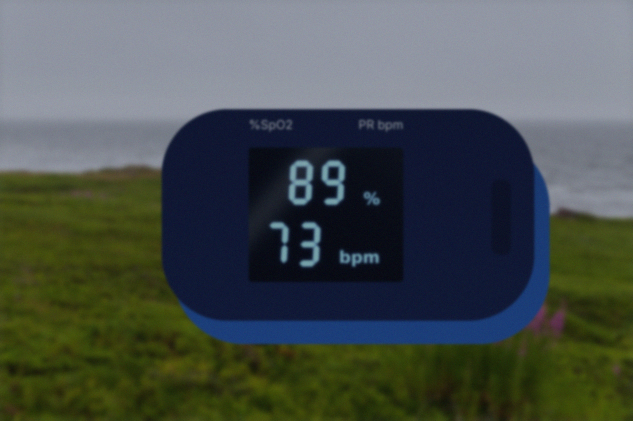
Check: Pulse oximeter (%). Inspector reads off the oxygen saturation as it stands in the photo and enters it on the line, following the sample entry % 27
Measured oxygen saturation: % 89
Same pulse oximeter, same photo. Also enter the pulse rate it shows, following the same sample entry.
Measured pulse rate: bpm 73
